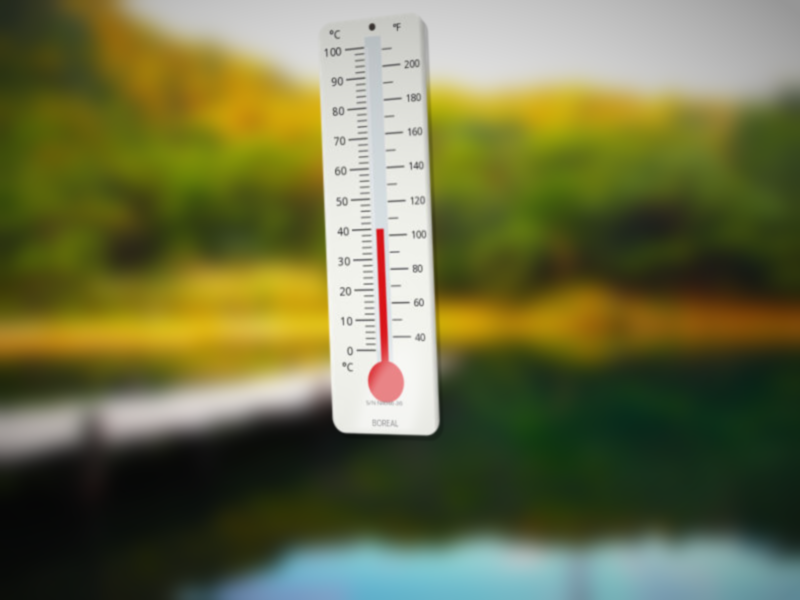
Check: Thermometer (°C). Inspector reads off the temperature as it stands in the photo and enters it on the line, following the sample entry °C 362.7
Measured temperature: °C 40
